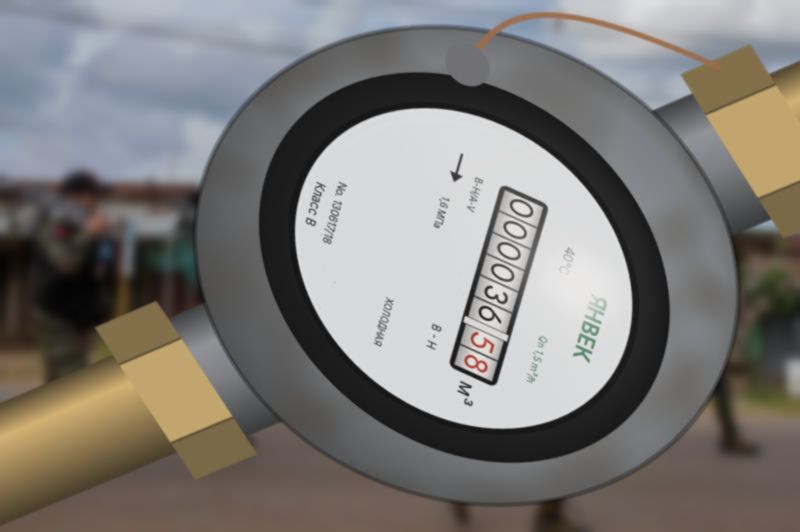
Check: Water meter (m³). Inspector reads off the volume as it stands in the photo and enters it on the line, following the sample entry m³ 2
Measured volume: m³ 36.58
